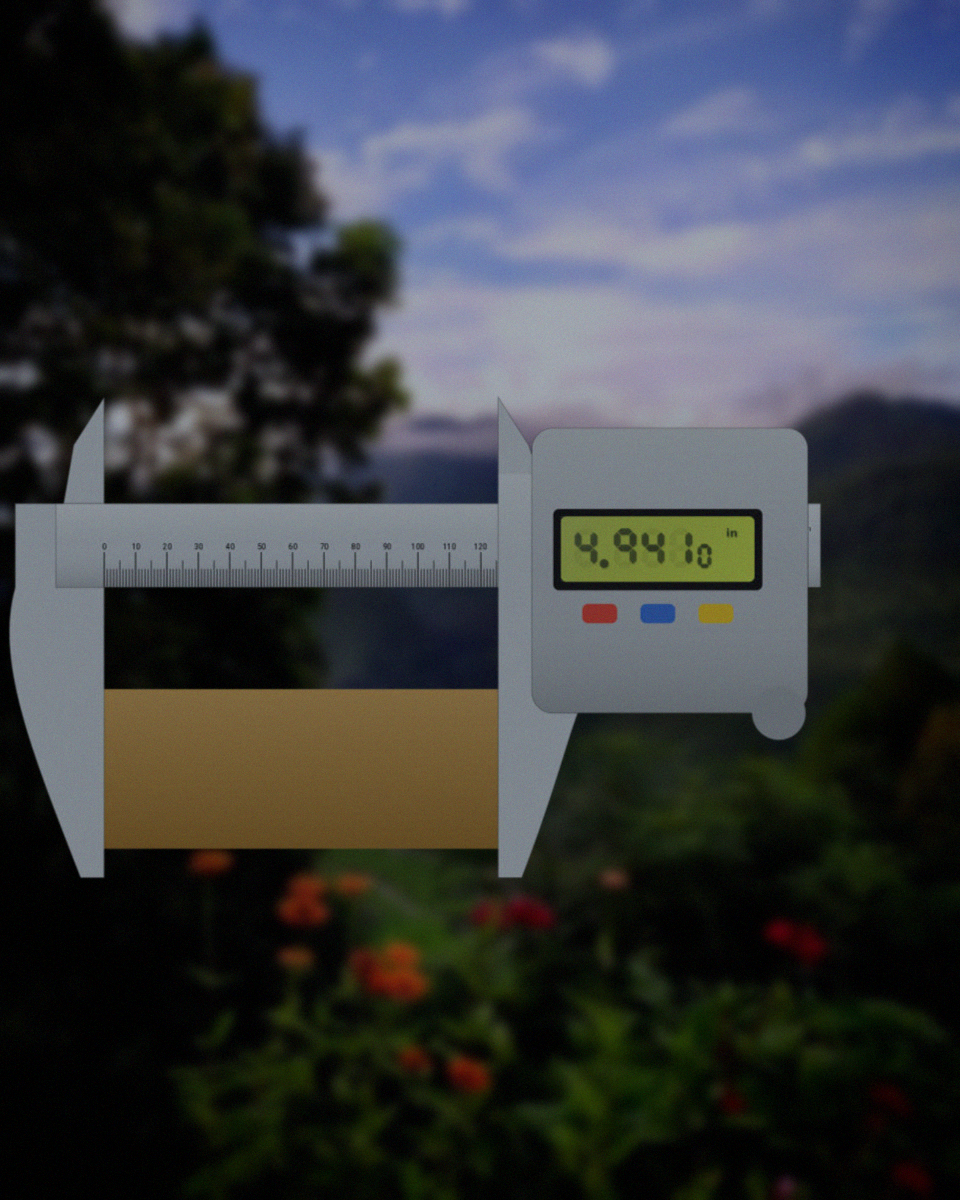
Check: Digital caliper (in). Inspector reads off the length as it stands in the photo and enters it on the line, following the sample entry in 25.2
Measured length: in 4.9410
